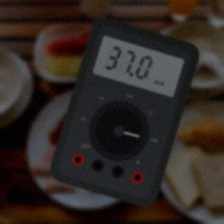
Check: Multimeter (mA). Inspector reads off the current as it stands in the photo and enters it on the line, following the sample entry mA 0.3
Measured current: mA 37.0
